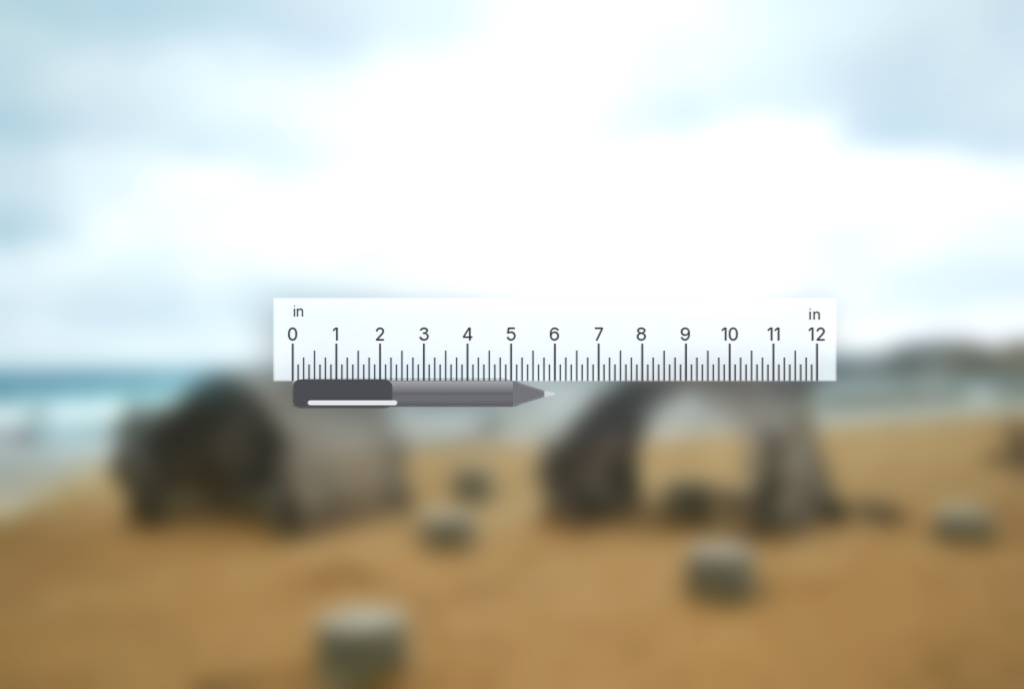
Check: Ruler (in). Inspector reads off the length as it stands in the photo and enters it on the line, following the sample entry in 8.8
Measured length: in 6
